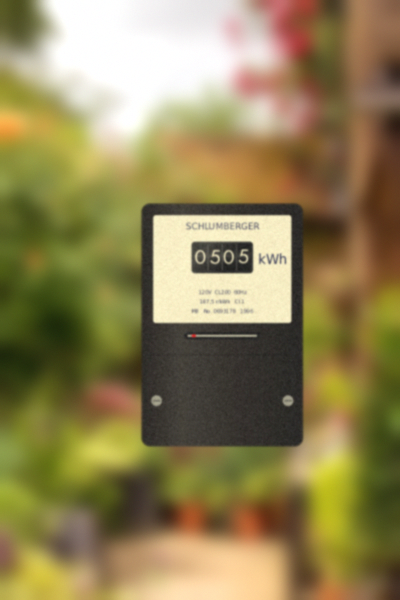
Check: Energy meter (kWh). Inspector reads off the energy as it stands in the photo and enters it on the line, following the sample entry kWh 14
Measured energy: kWh 505
